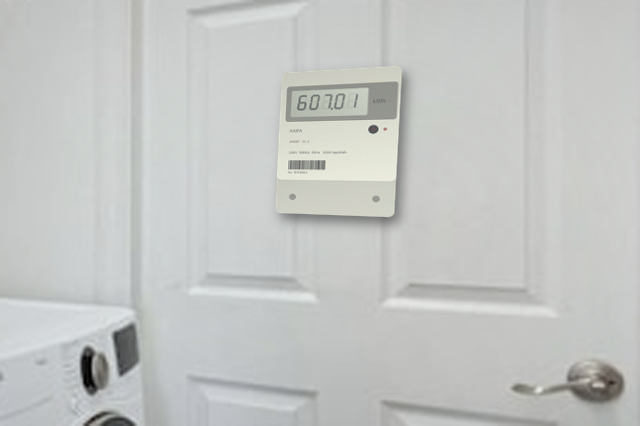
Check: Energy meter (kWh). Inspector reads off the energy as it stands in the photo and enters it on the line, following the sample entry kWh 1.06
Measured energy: kWh 607.01
